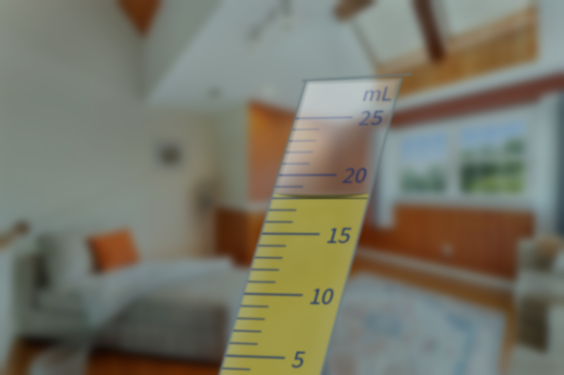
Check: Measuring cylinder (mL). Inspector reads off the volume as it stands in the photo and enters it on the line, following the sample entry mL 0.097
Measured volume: mL 18
